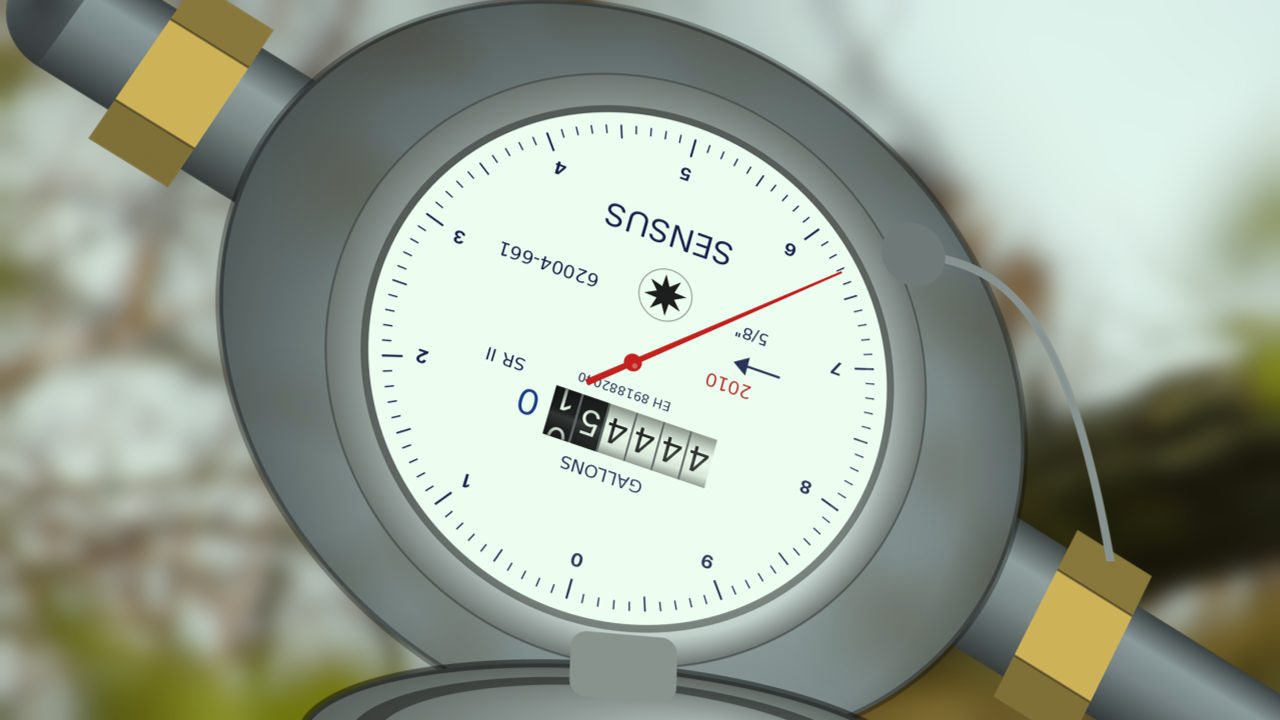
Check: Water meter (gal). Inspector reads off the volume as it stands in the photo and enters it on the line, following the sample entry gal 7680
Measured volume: gal 4444506.3
